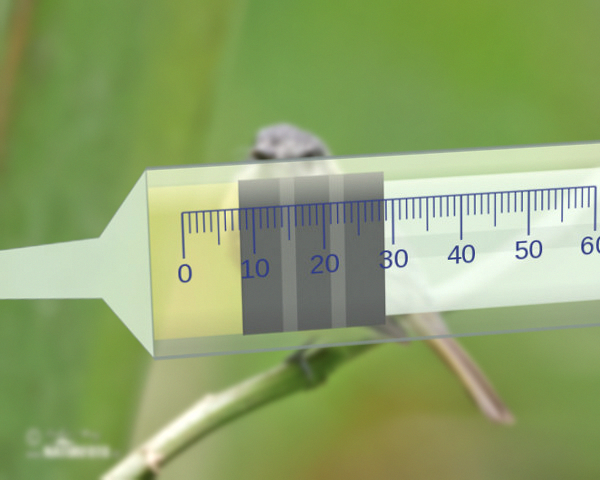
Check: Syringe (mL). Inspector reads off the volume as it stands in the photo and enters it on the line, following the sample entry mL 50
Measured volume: mL 8
